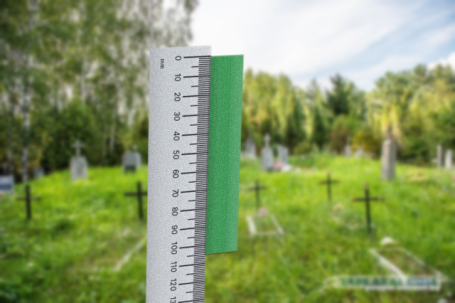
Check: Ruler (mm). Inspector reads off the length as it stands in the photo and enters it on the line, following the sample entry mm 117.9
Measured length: mm 105
